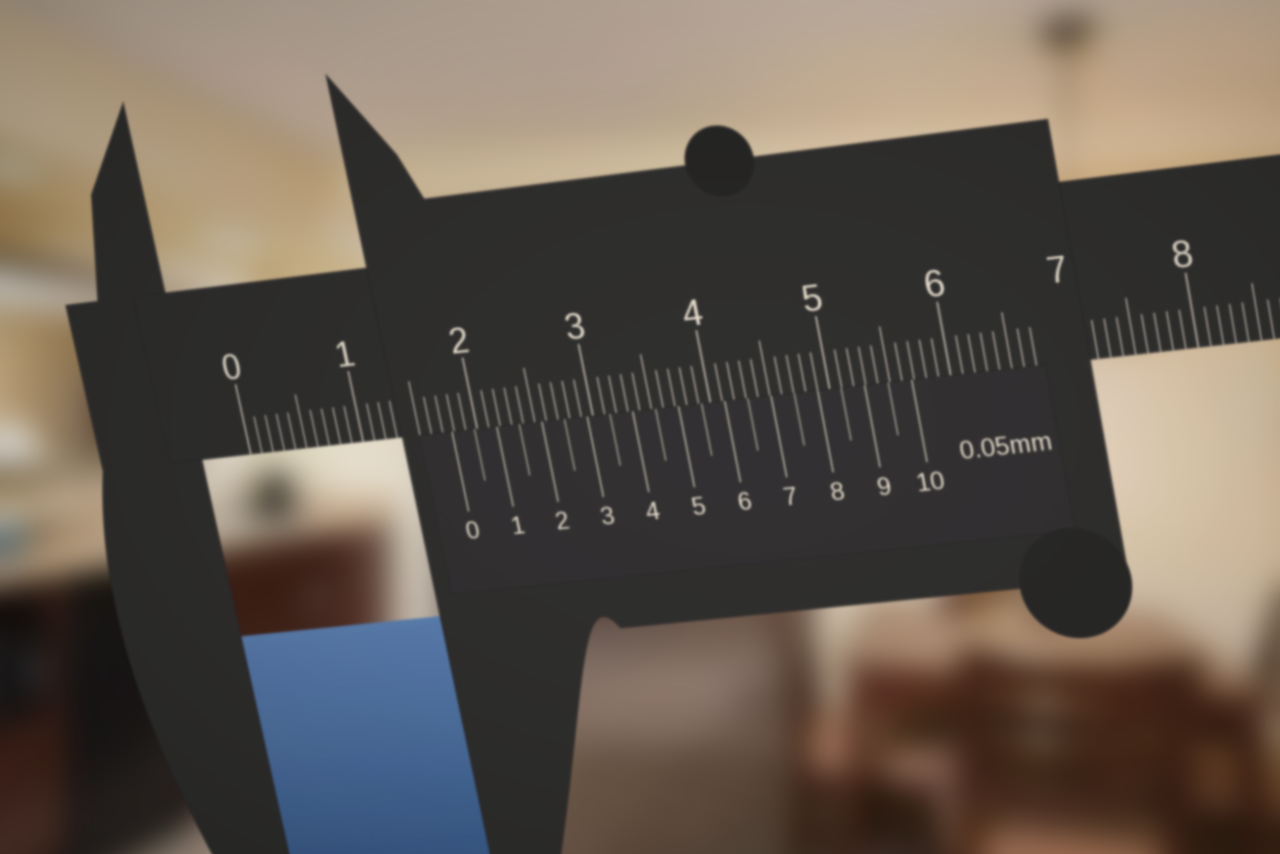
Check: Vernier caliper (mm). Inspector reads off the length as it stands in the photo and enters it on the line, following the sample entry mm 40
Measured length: mm 17.8
